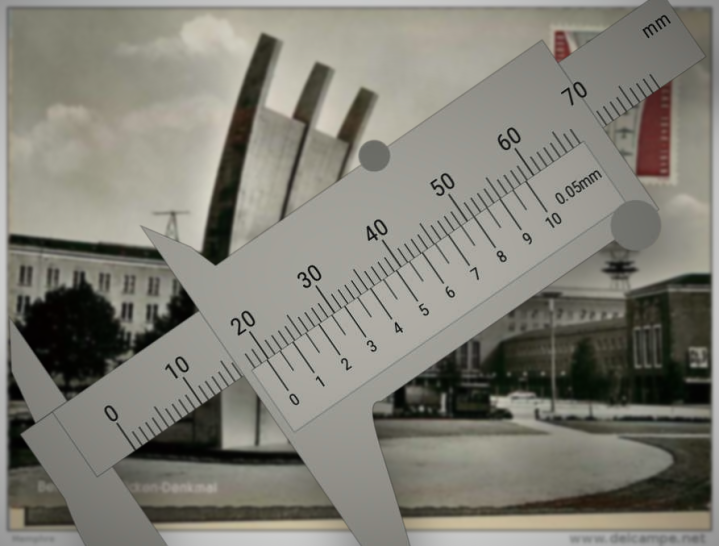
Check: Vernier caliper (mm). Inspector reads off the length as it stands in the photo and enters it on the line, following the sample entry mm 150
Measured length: mm 19.8
